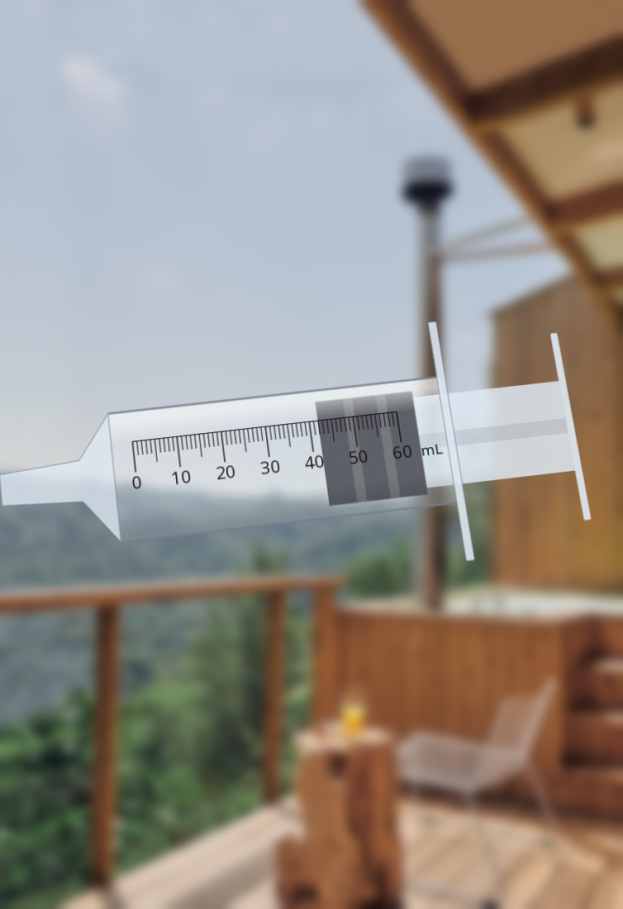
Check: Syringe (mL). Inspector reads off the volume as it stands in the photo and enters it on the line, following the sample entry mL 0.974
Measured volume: mL 42
